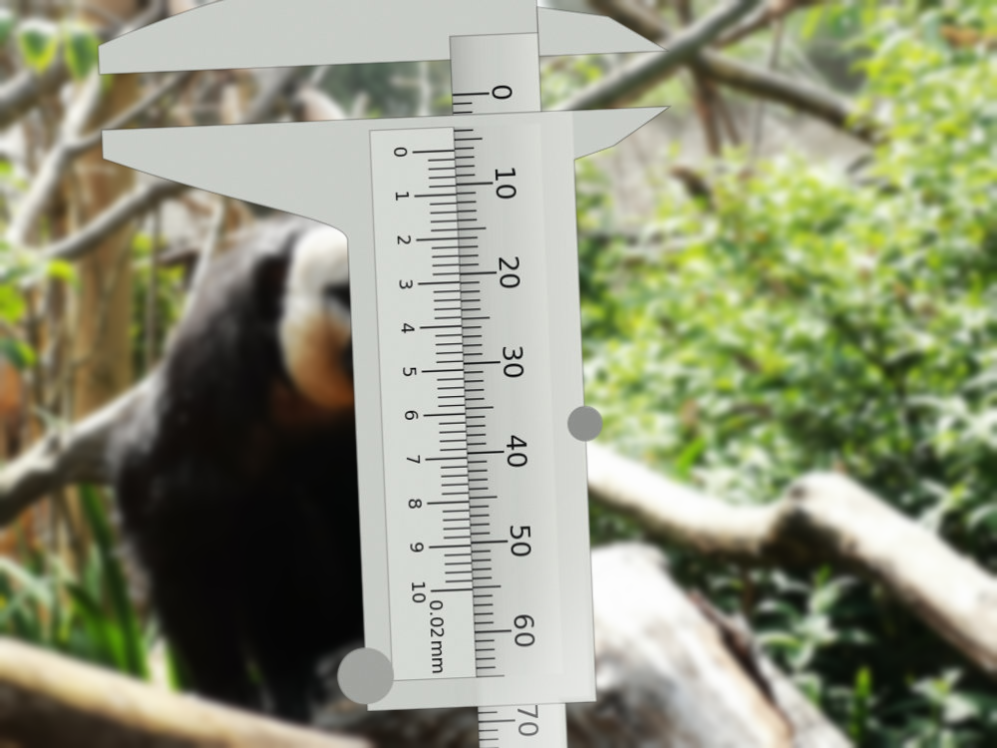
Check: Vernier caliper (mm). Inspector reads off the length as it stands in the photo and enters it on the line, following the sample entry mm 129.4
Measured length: mm 6.2
